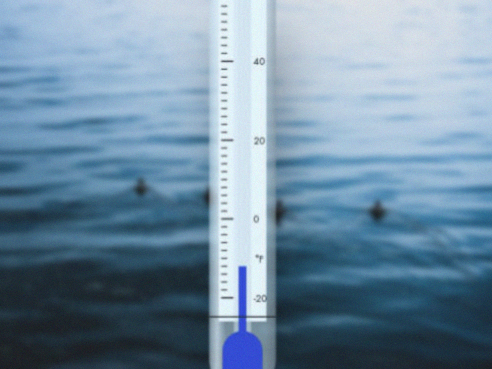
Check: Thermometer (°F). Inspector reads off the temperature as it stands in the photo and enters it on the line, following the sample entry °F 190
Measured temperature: °F -12
